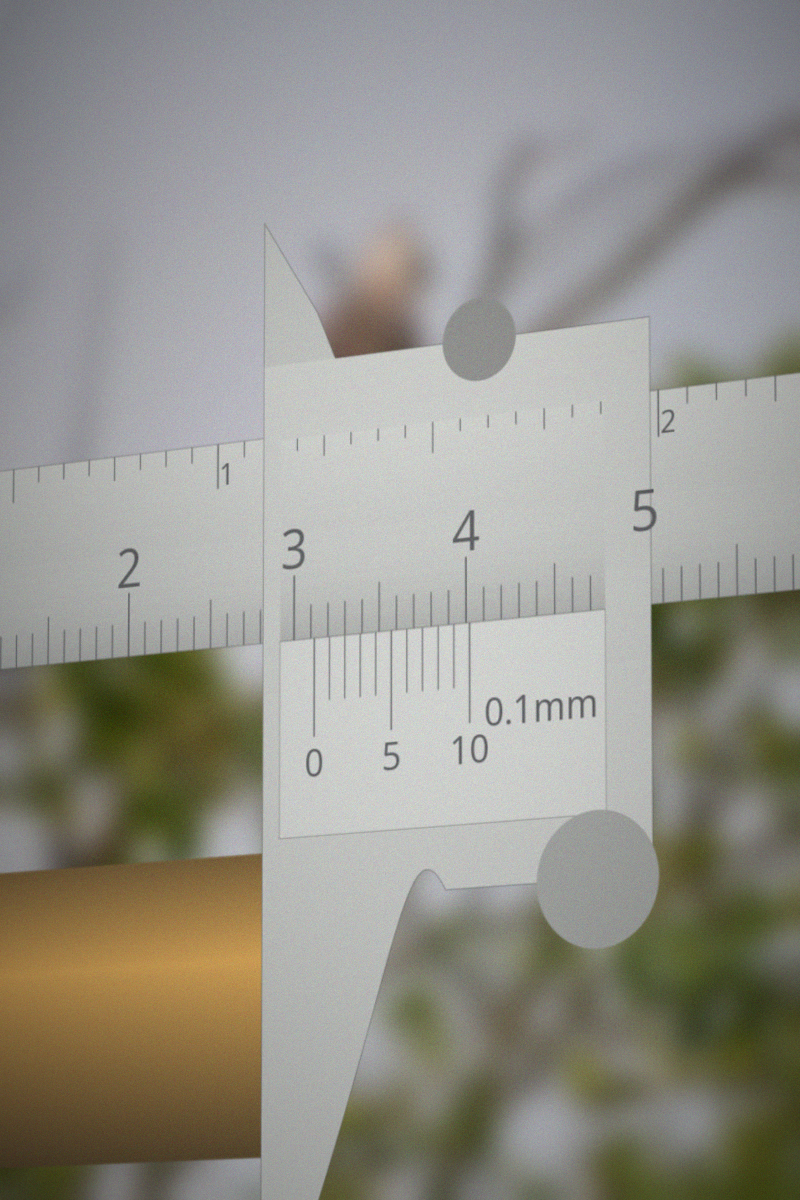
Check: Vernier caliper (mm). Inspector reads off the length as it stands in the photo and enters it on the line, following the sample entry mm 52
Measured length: mm 31.2
